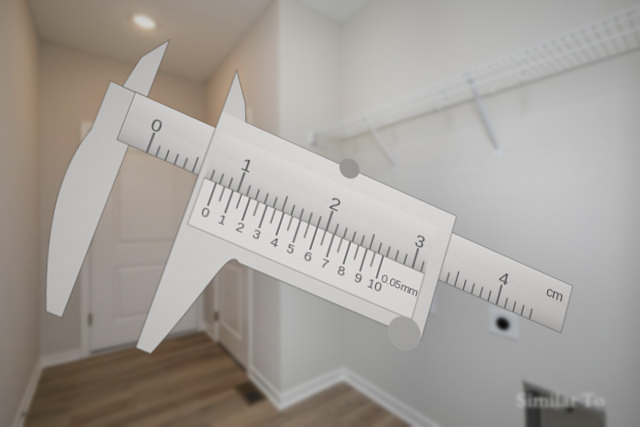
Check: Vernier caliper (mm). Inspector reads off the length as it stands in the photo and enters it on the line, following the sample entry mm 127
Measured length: mm 7.6
